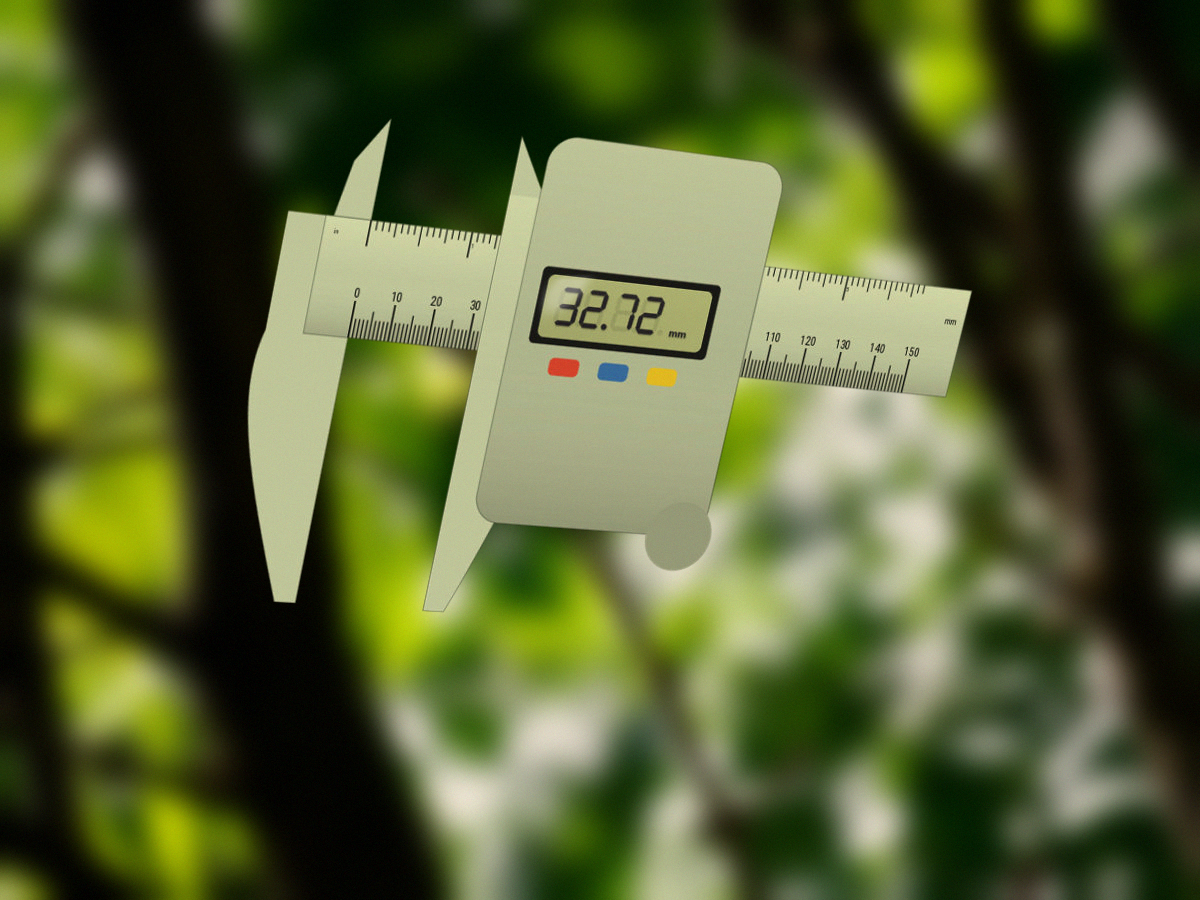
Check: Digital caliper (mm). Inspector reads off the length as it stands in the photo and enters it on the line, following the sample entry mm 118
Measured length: mm 32.72
